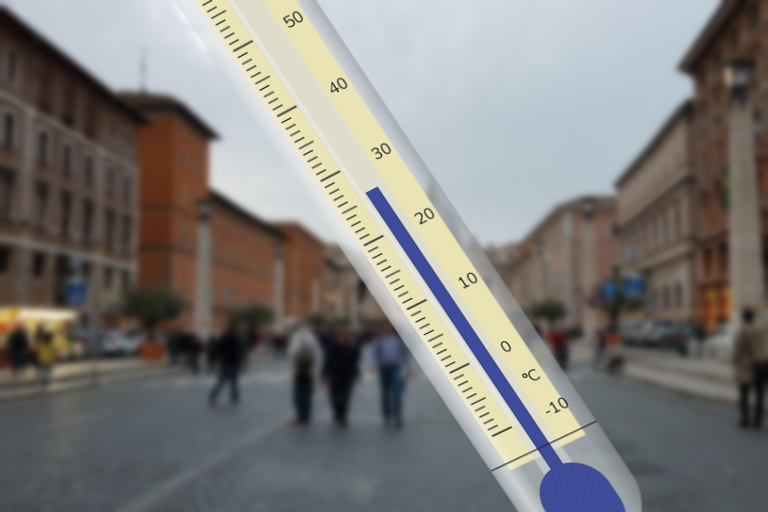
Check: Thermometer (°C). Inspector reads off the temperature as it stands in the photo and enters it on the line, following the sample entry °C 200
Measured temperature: °C 26
